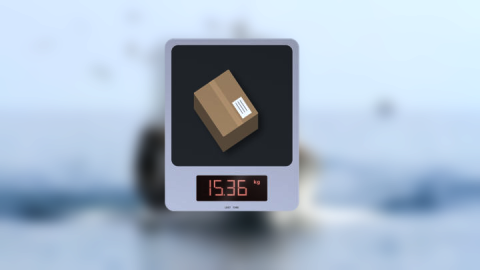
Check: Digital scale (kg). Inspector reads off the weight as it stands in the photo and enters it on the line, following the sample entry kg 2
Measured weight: kg 15.36
